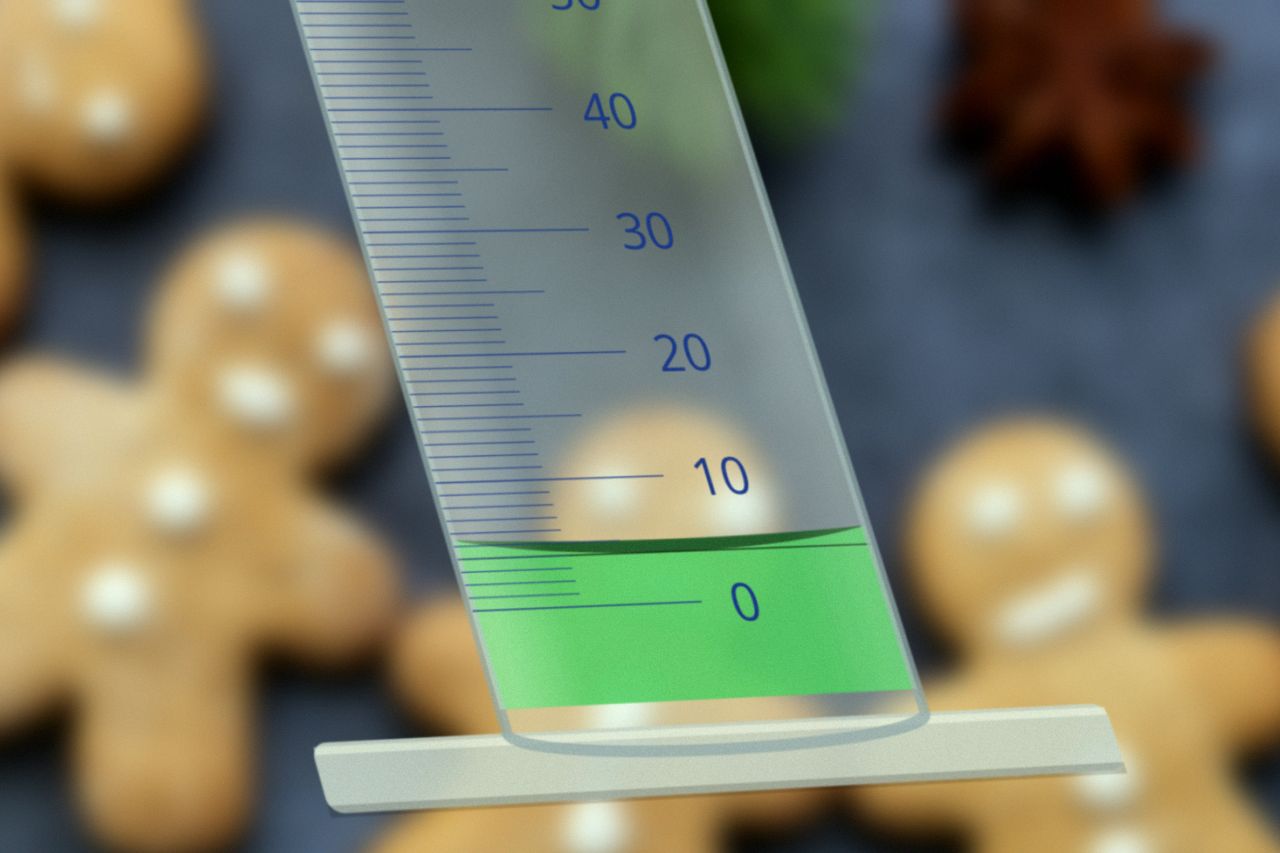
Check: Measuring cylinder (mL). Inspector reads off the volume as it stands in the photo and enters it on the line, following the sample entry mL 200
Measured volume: mL 4
